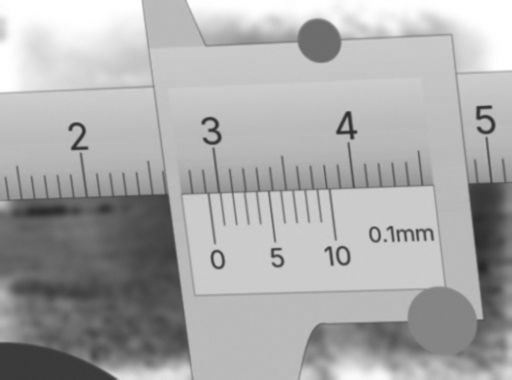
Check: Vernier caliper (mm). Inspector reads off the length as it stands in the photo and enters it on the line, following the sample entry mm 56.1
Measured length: mm 29.2
